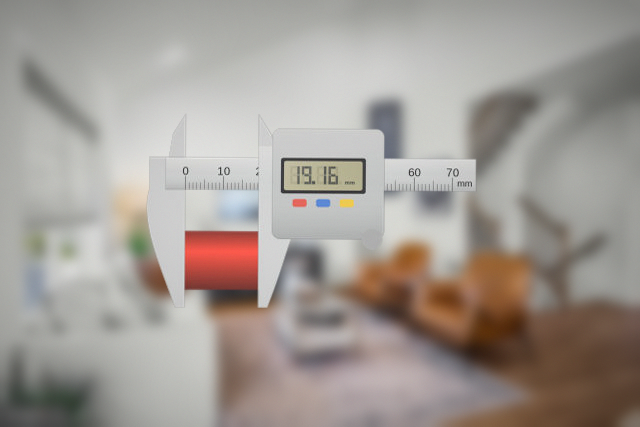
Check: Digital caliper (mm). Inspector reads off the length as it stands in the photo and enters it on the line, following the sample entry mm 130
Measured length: mm 19.16
